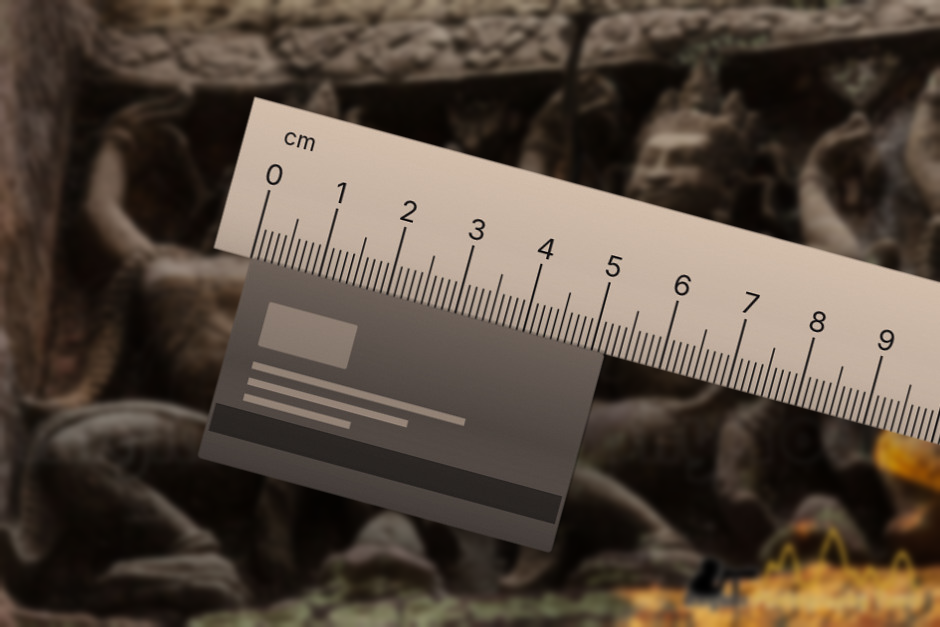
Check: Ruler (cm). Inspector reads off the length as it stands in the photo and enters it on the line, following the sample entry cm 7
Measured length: cm 5.2
